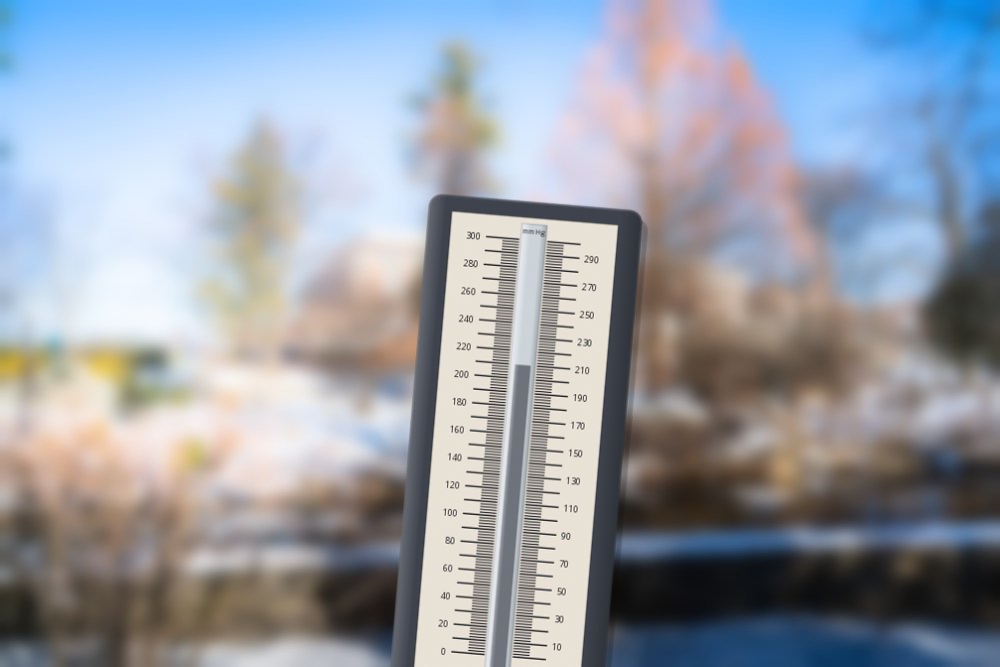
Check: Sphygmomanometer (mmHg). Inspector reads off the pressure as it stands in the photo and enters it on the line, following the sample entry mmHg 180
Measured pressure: mmHg 210
